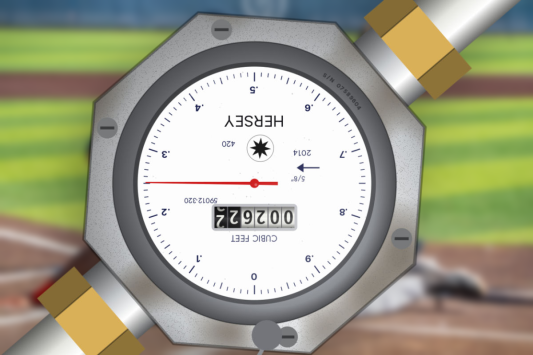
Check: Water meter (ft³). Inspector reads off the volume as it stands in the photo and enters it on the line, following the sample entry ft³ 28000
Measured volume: ft³ 2622.25
